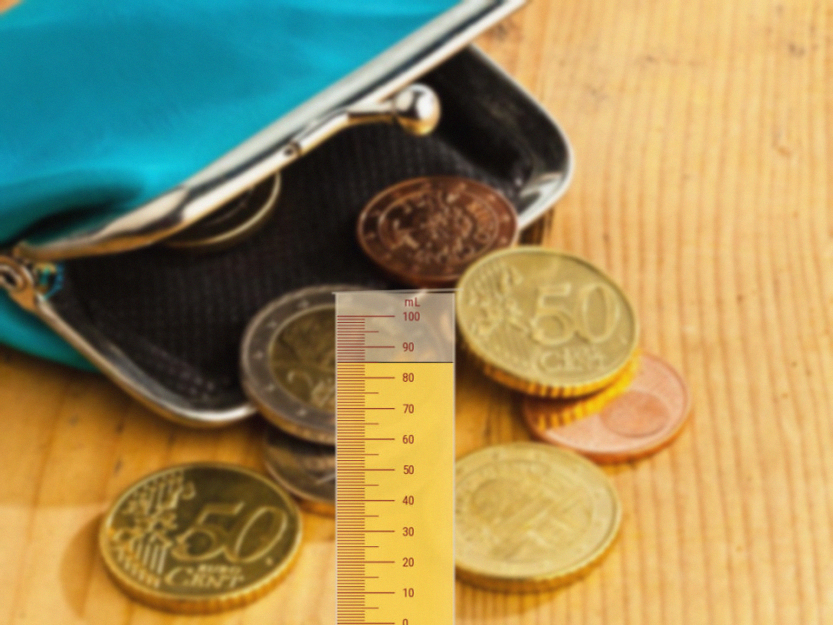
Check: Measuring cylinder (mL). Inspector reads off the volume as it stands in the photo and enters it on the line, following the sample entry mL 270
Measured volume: mL 85
